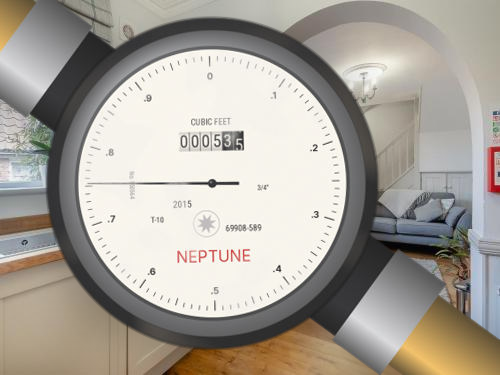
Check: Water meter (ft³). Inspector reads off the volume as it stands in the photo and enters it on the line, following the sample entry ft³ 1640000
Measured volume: ft³ 534.75
